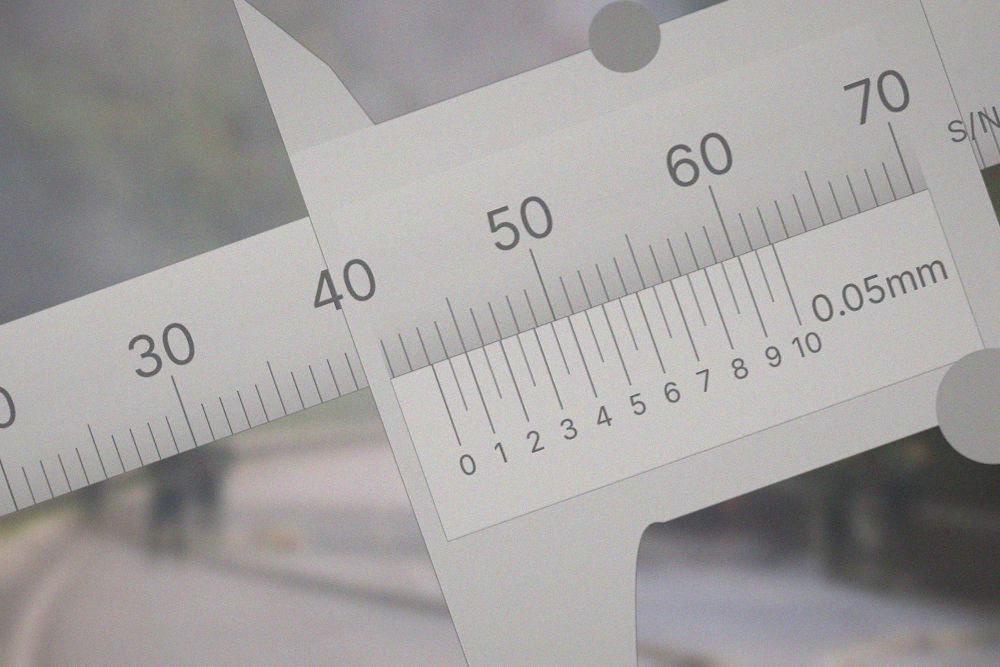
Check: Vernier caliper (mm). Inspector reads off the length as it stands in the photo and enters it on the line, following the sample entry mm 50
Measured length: mm 43.1
